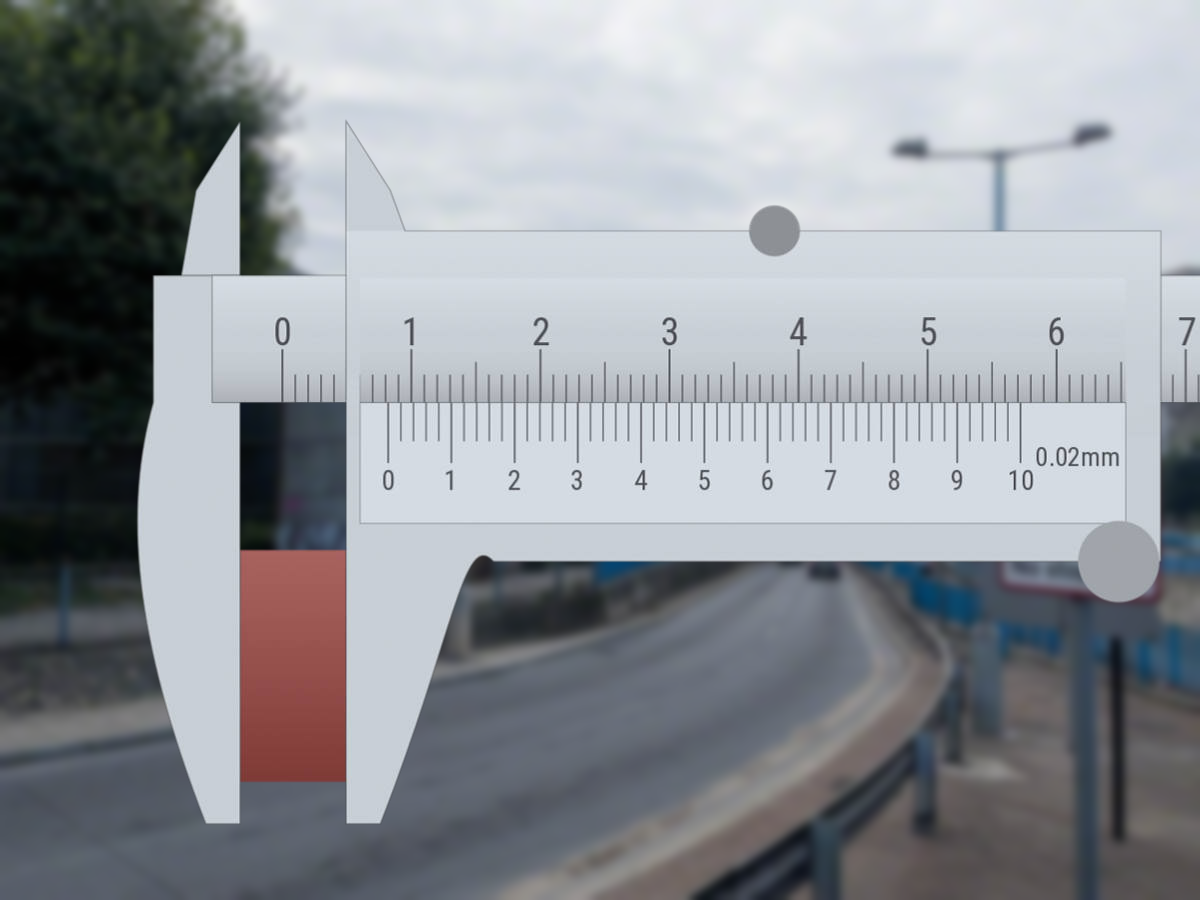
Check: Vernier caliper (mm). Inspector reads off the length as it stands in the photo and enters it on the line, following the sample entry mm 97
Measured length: mm 8.2
